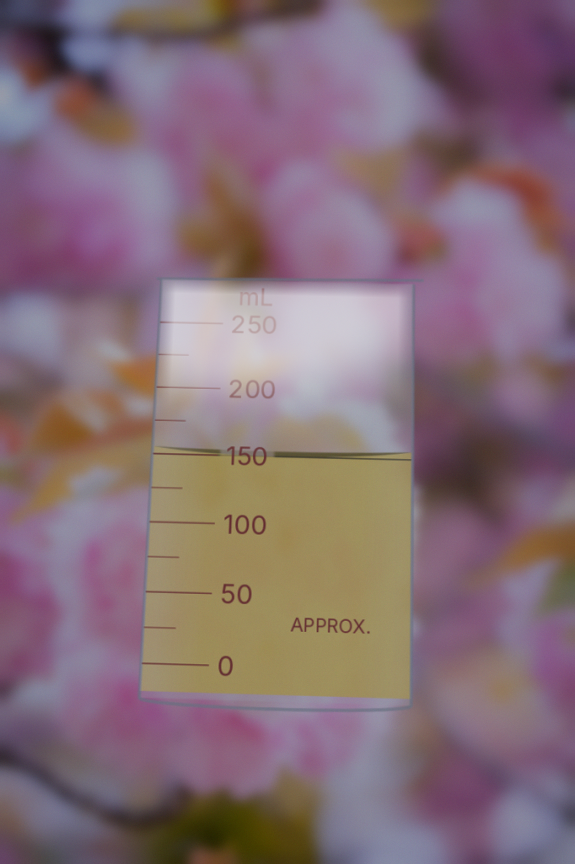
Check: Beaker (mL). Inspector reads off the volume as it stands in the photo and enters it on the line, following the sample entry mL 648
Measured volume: mL 150
